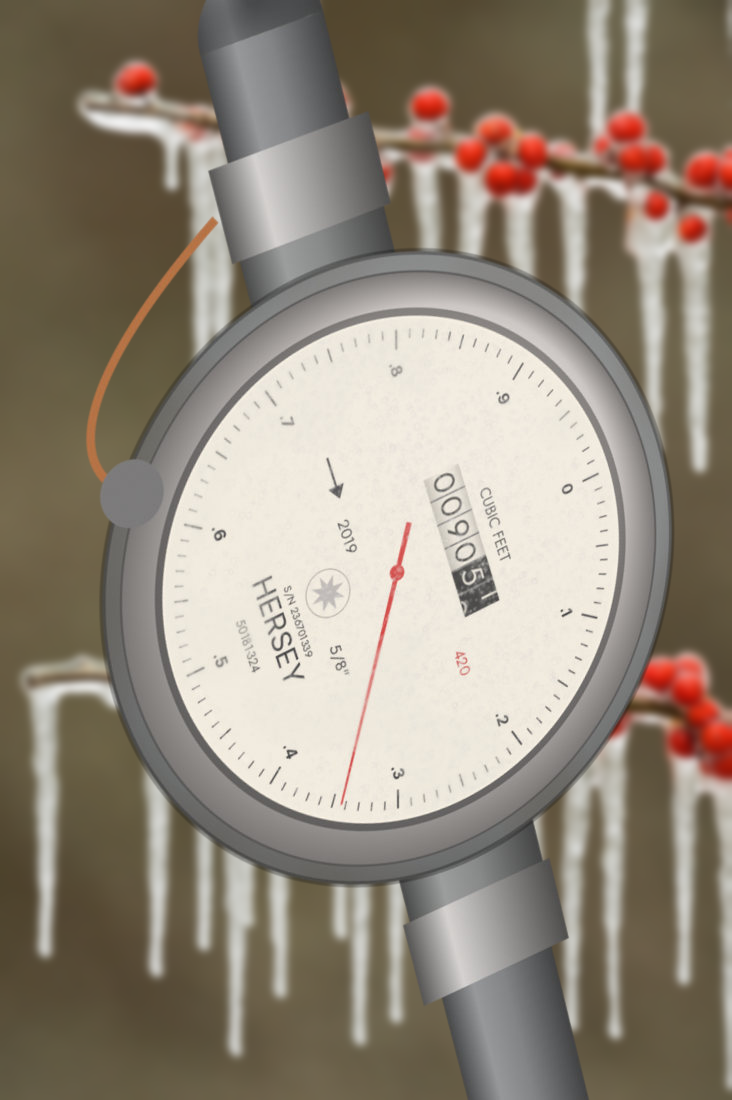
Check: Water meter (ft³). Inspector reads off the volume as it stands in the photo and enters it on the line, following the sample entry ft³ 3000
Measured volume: ft³ 9051.34
